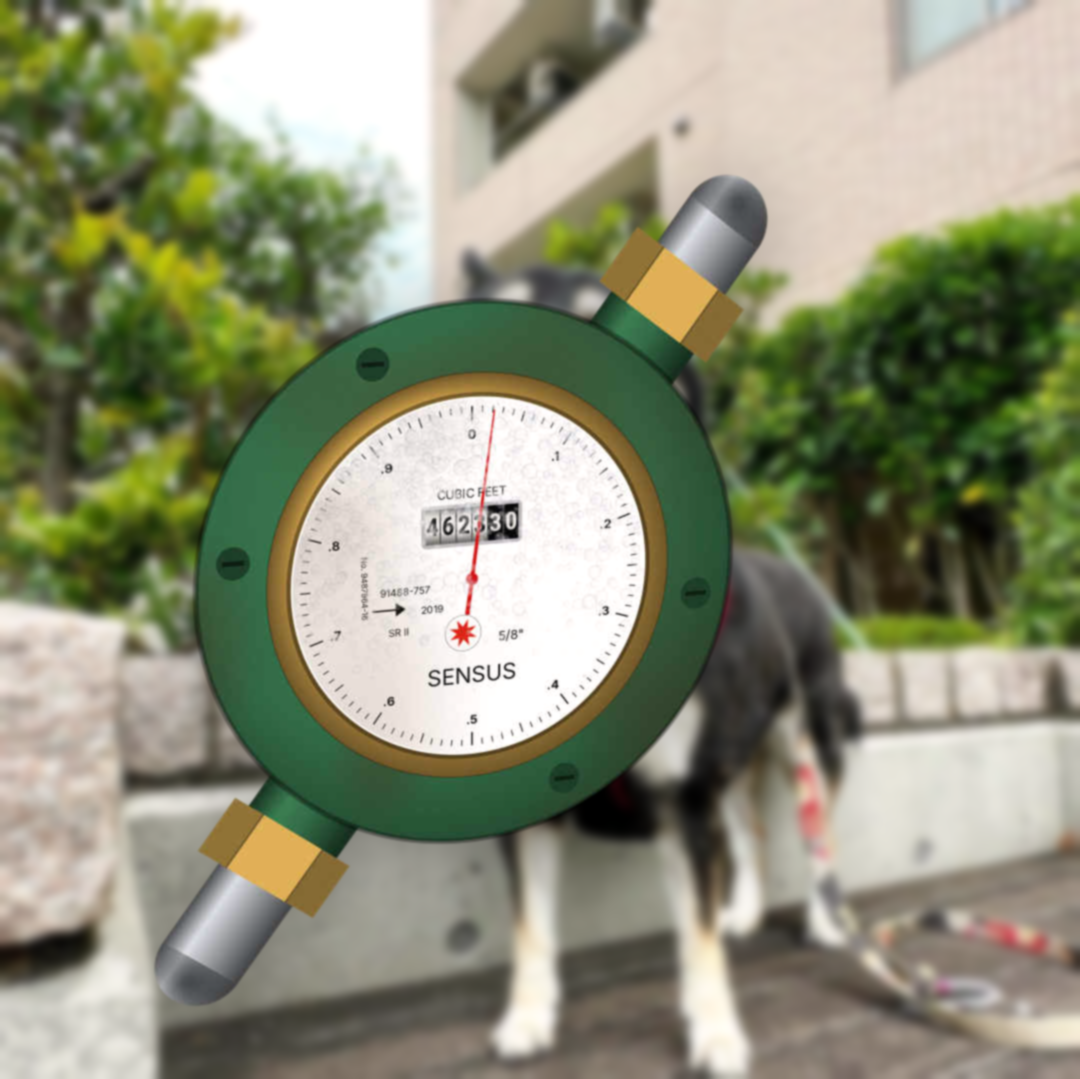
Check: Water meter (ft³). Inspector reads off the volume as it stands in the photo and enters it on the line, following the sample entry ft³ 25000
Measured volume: ft³ 462330.02
